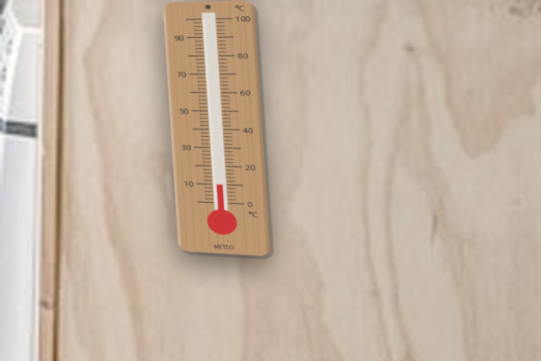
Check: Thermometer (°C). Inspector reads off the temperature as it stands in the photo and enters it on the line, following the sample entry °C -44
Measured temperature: °C 10
